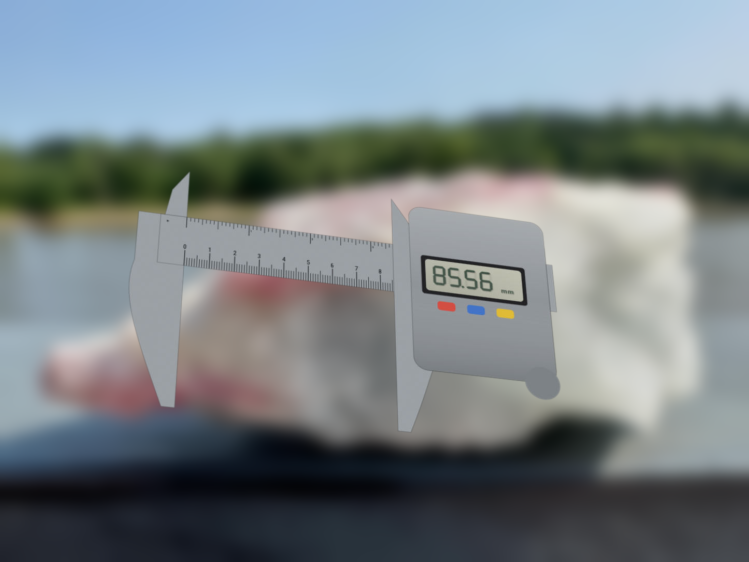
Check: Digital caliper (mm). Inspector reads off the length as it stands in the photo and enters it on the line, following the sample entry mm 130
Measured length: mm 85.56
